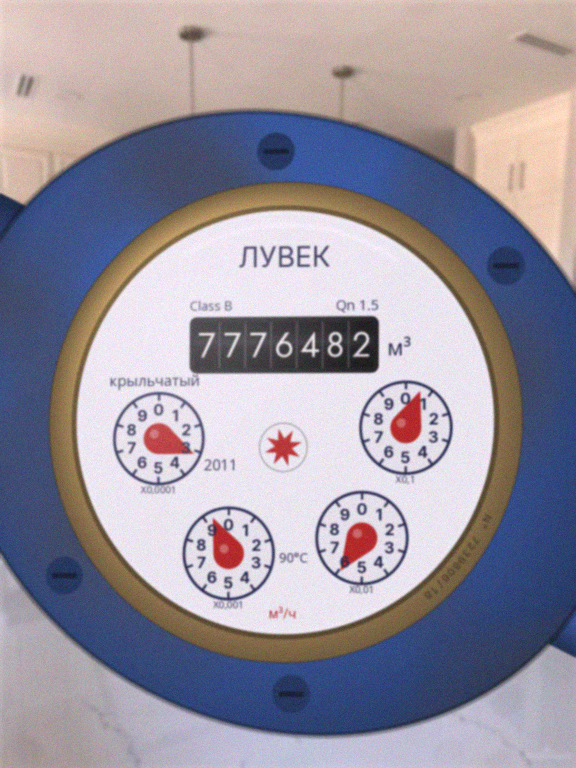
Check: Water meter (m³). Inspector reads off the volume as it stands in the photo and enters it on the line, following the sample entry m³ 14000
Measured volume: m³ 7776482.0593
